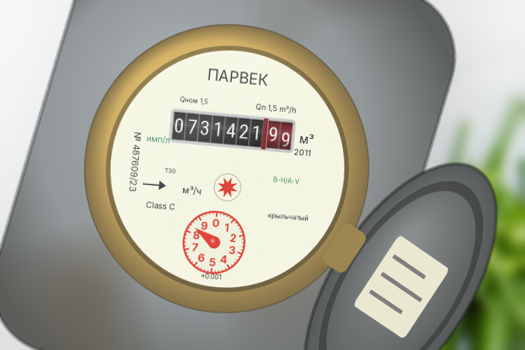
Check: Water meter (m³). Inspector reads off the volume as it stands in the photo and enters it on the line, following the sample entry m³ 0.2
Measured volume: m³ 731421.988
